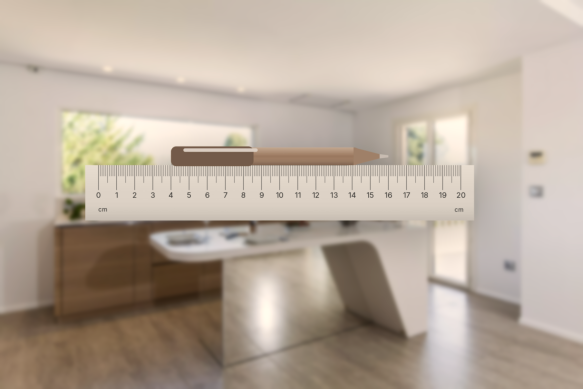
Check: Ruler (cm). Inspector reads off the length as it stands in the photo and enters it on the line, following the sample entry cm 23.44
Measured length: cm 12
